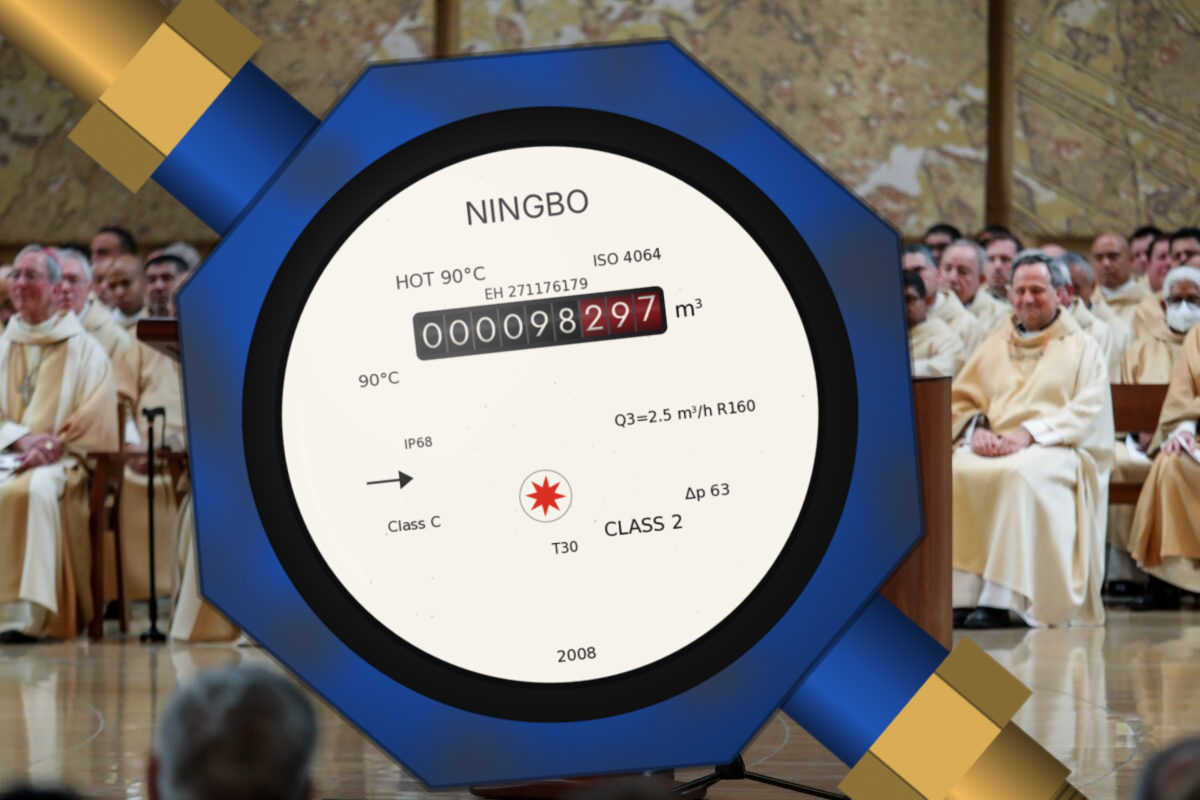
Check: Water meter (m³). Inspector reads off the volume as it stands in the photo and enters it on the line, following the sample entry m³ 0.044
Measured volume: m³ 98.297
